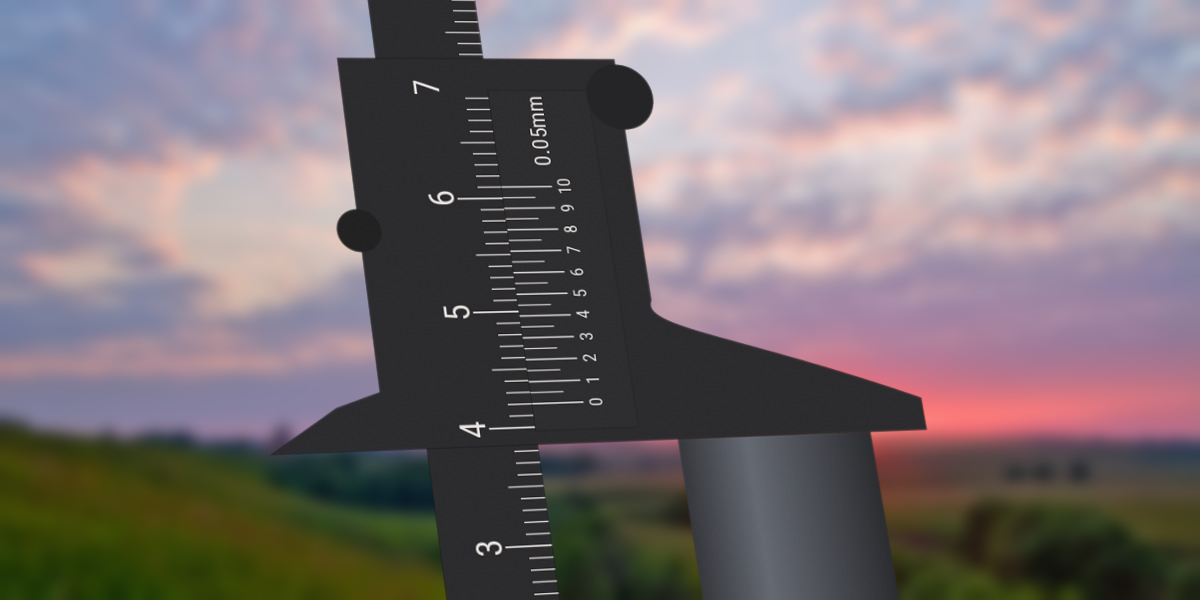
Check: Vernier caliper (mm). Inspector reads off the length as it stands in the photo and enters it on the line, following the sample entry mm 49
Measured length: mm 42.0
